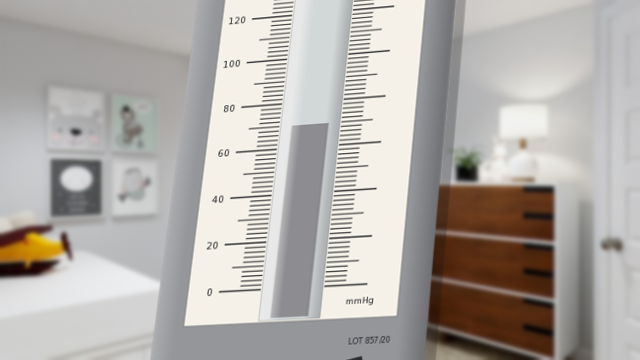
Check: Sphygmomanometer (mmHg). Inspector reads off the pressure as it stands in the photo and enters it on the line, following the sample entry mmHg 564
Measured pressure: mmHg 70
